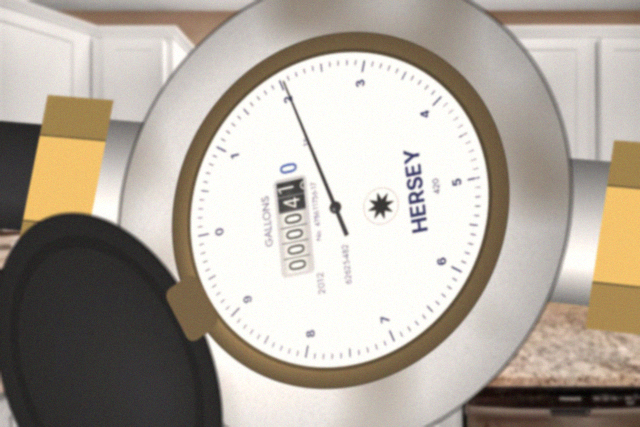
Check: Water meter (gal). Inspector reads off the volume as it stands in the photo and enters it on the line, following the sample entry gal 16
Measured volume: gal 412.0
